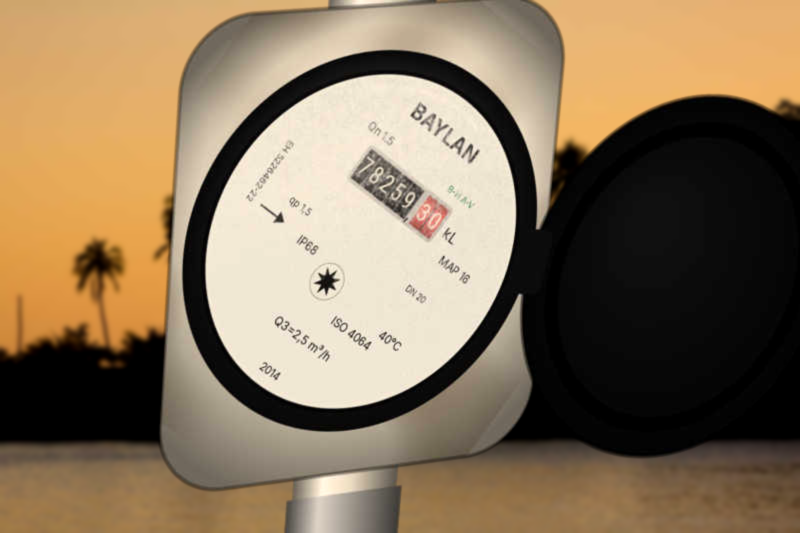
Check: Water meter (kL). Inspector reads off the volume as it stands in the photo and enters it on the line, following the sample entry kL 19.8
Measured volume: kL 78259.30
